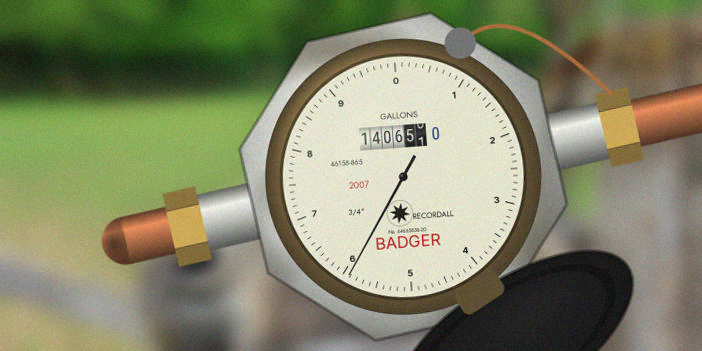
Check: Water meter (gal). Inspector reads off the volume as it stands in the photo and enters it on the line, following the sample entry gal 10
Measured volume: gal 1406505.9
